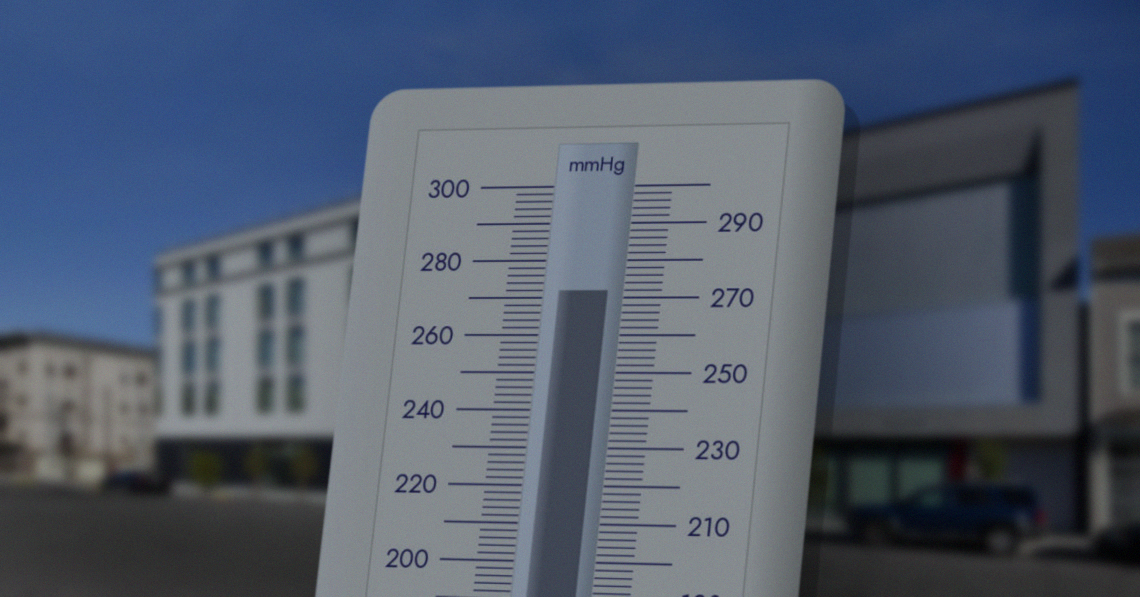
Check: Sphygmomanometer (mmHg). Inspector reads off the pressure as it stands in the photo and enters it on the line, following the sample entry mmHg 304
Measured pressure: mmHg 272
